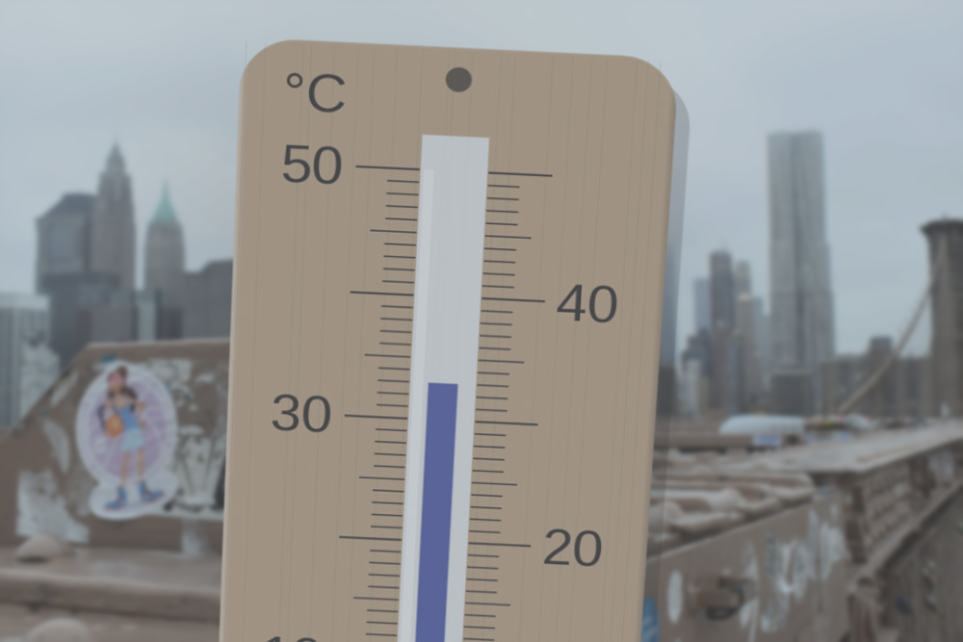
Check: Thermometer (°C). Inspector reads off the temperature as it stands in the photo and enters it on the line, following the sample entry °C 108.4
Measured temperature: °C 33
